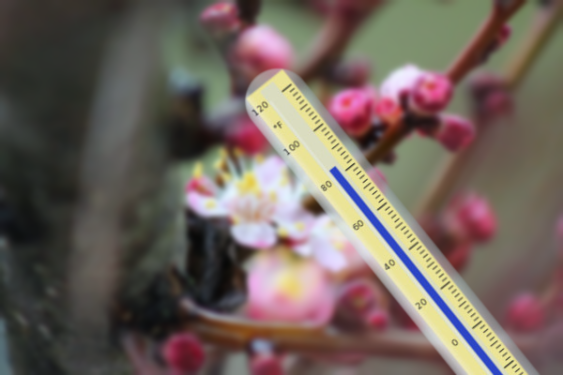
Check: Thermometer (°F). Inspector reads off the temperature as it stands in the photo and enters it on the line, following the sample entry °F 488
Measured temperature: °F 84
